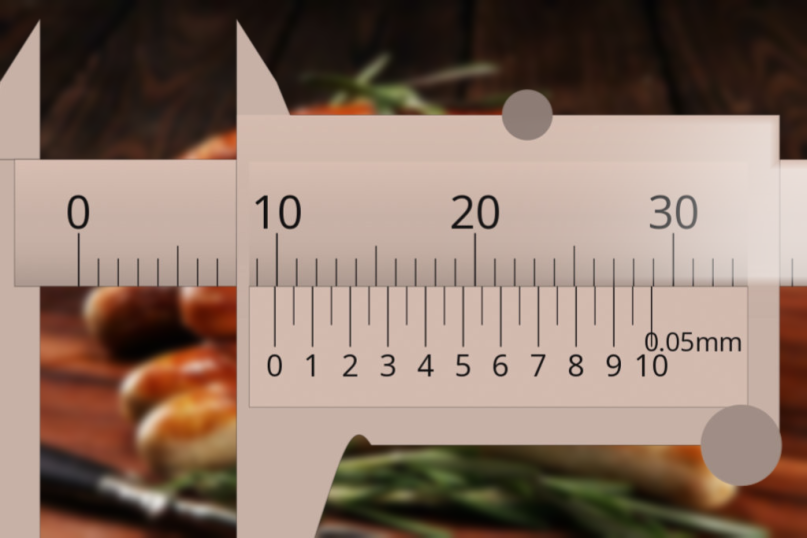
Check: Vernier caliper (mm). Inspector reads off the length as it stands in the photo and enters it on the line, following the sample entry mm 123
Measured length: mm 9.9
